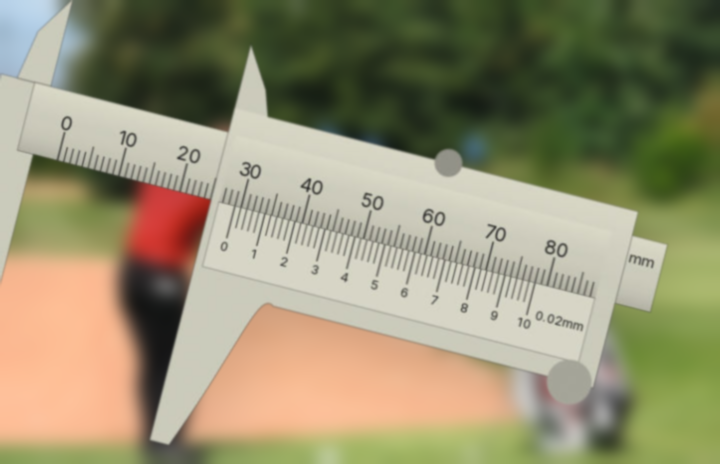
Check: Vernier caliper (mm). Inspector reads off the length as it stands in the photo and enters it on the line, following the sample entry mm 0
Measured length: mm 29.0
